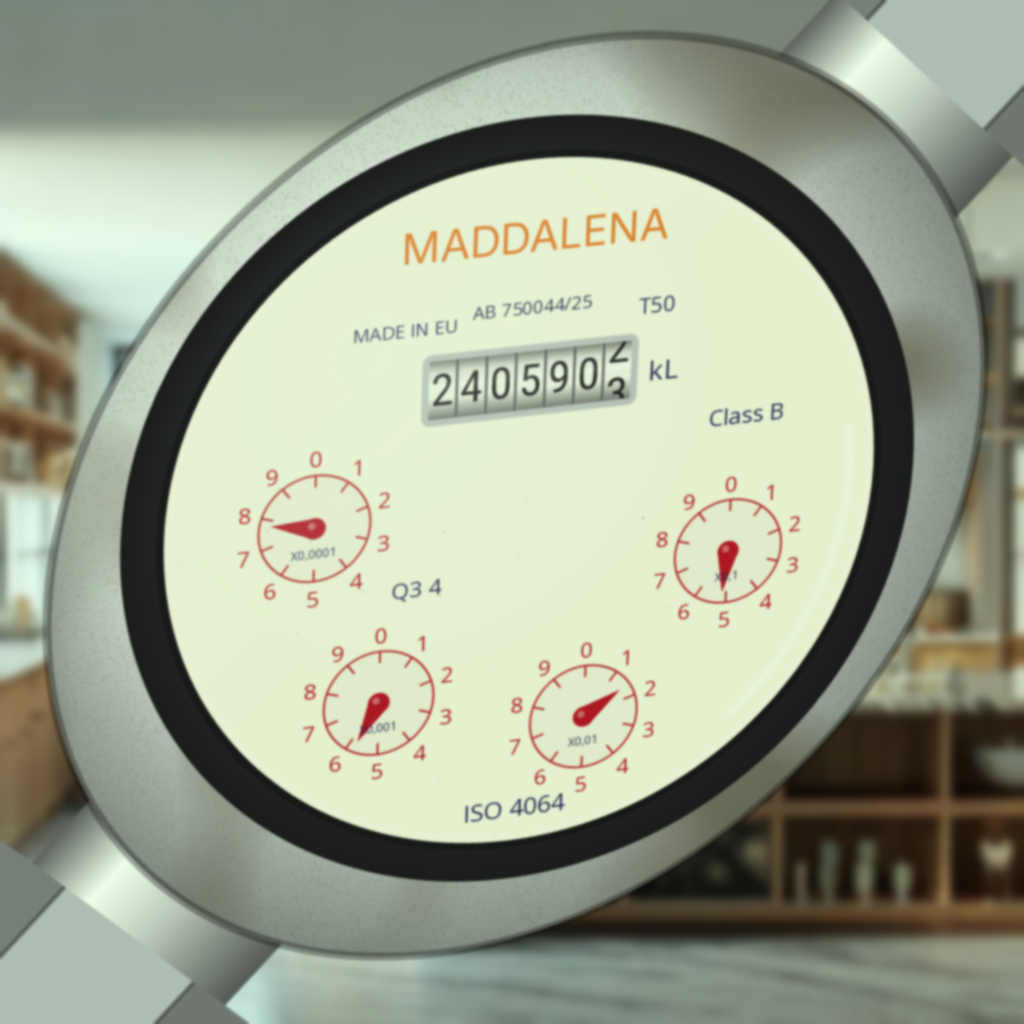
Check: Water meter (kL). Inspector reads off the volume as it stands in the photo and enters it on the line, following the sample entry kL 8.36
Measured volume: kL 2405902.5157
